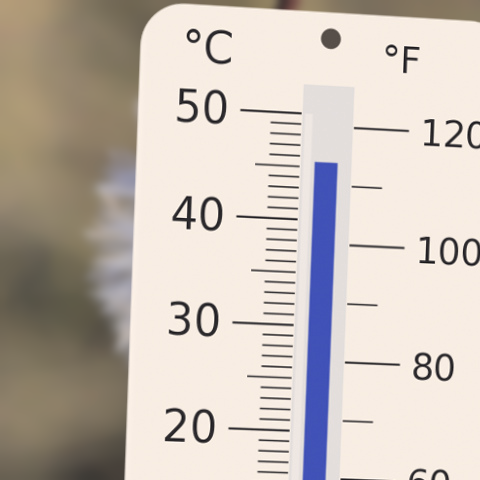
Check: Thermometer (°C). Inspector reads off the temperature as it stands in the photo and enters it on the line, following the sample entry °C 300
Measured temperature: °C 45.5
